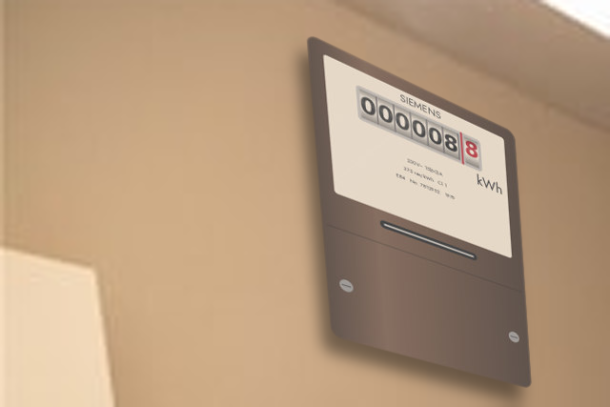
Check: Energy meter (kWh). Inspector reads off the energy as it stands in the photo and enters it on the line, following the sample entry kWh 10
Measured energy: kWh 8.8
